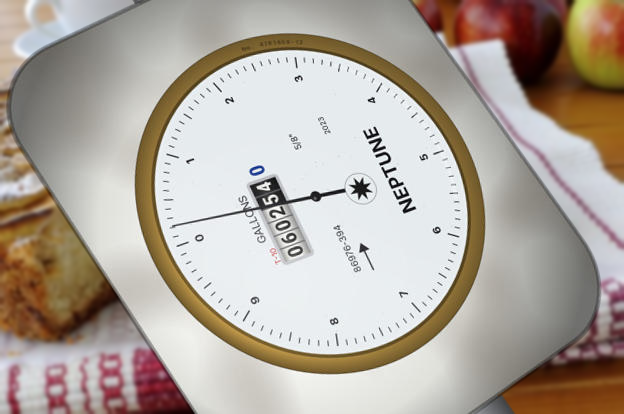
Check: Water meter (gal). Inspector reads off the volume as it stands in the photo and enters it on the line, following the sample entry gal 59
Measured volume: gal 602540.2
